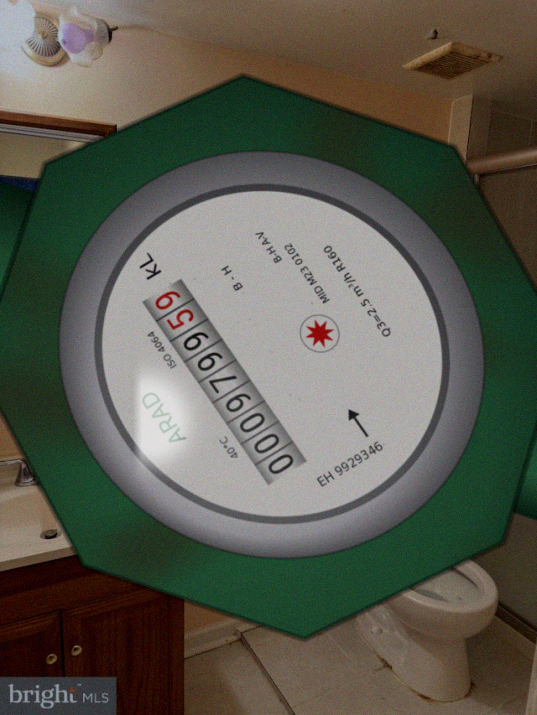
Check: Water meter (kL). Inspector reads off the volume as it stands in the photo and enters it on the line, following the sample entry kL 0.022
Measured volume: kL 9799.59
